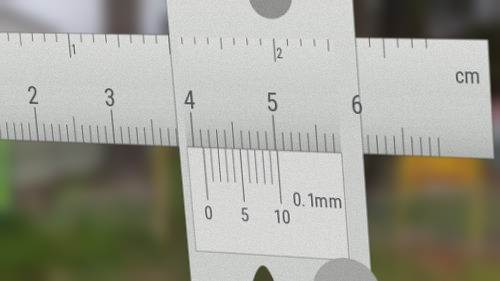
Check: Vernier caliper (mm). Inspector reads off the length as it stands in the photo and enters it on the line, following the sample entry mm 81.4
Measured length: mm 41.2
